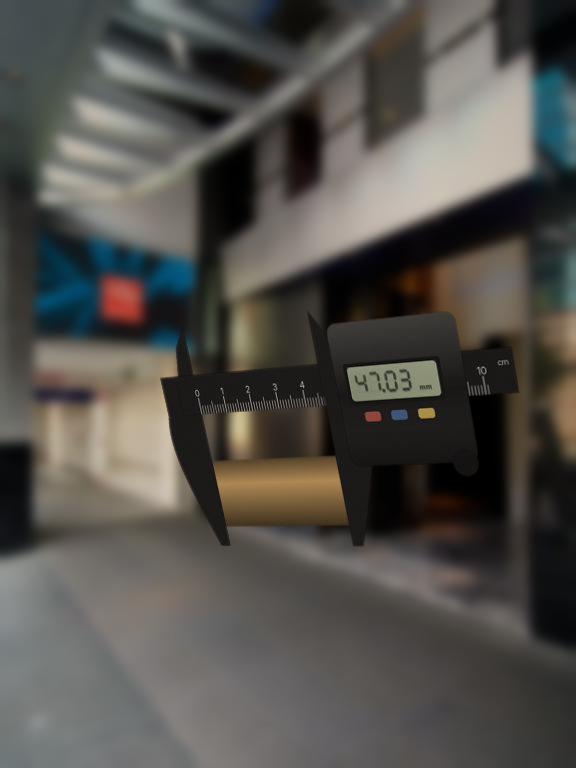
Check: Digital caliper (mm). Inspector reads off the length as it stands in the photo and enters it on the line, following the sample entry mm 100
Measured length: mm 47.03
